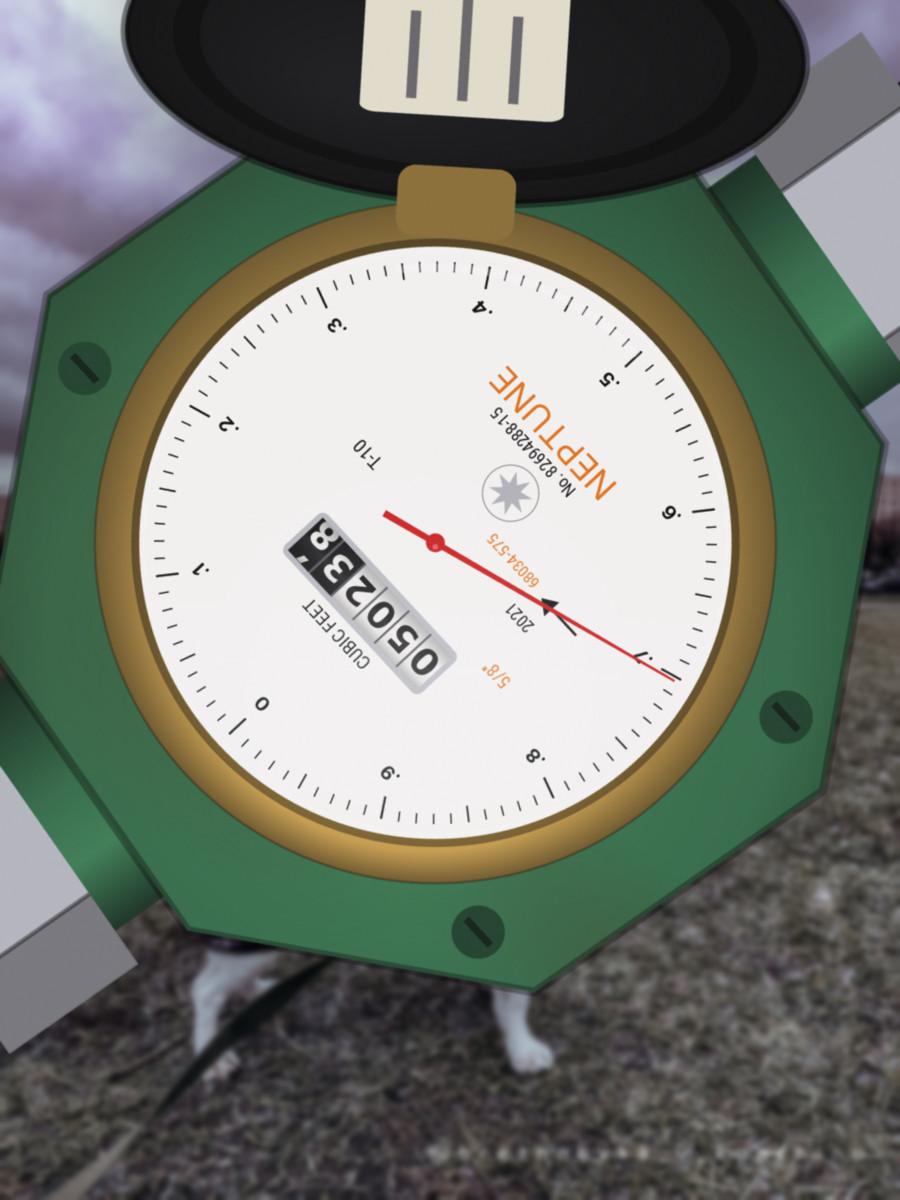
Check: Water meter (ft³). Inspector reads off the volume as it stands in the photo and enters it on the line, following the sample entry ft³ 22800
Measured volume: ft³ 50237.70
